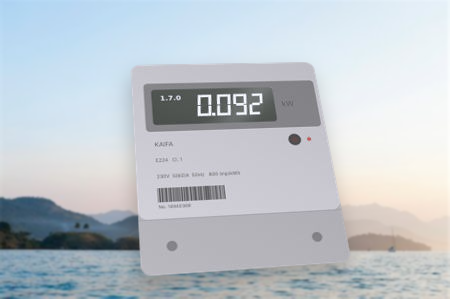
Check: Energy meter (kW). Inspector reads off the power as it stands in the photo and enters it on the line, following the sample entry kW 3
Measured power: kW 0.092
